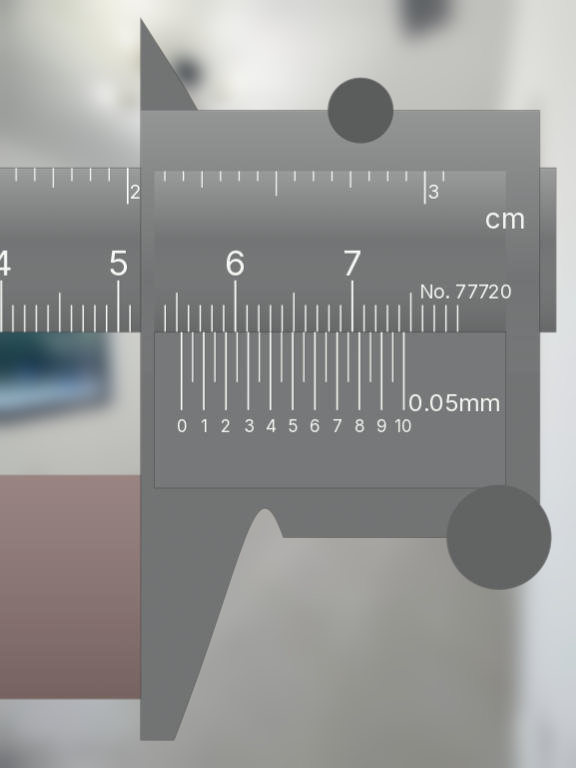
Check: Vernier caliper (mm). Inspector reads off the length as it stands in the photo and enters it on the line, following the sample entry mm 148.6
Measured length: mm 55.4
